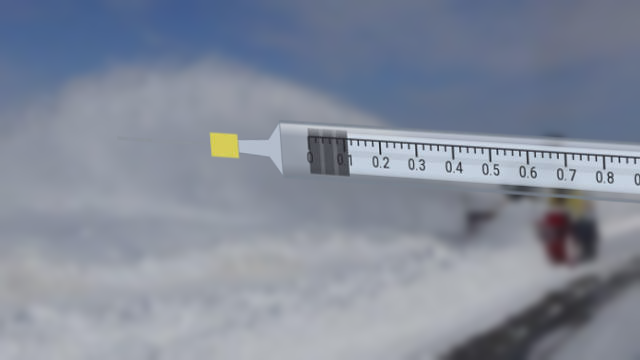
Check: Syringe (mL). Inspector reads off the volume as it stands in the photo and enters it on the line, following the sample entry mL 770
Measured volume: mL 0
